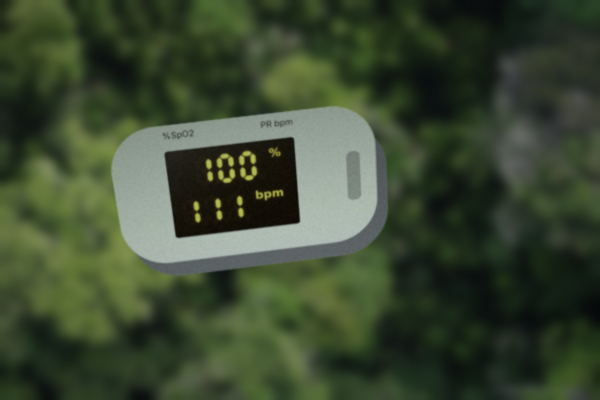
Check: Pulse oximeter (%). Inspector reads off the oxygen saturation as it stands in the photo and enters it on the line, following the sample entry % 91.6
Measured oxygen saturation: % 100
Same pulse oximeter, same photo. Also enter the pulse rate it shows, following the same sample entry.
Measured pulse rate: bpm 111
